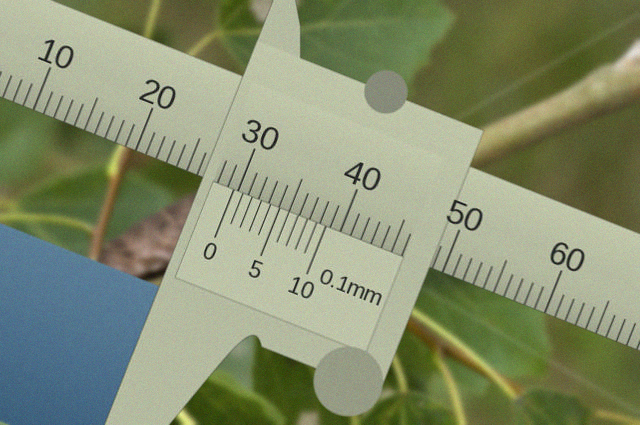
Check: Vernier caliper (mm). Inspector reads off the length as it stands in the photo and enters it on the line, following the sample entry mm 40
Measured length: mm 29.6
